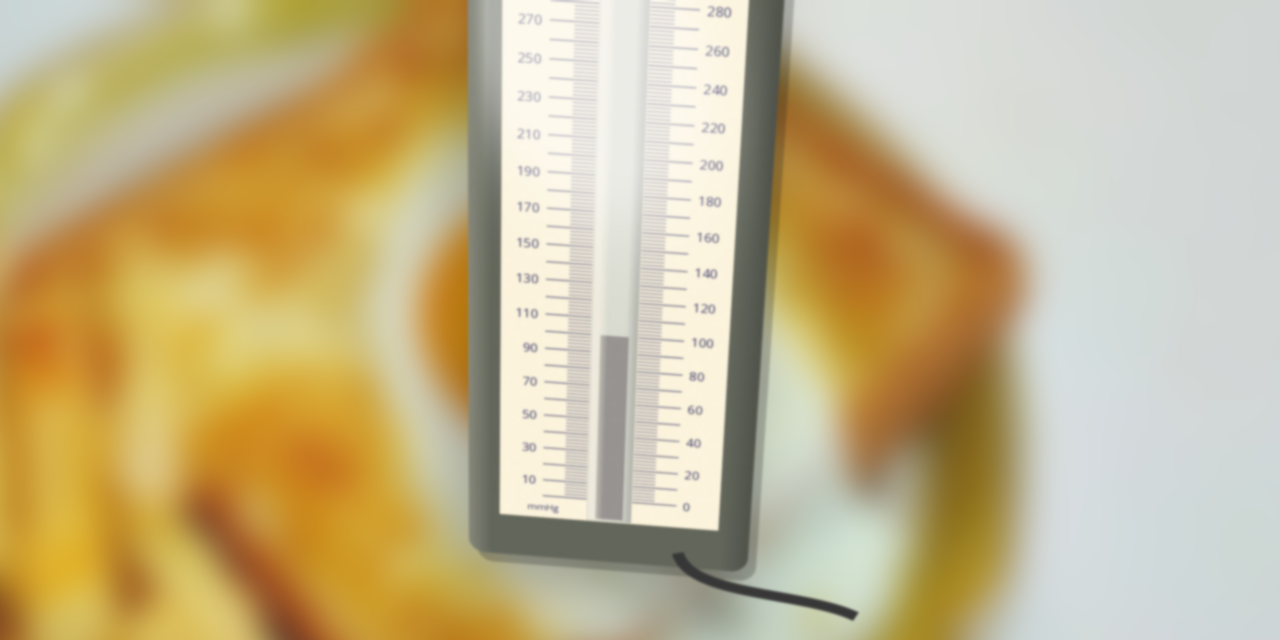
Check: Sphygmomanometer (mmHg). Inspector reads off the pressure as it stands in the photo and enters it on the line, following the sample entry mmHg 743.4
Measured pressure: mmHg 100
